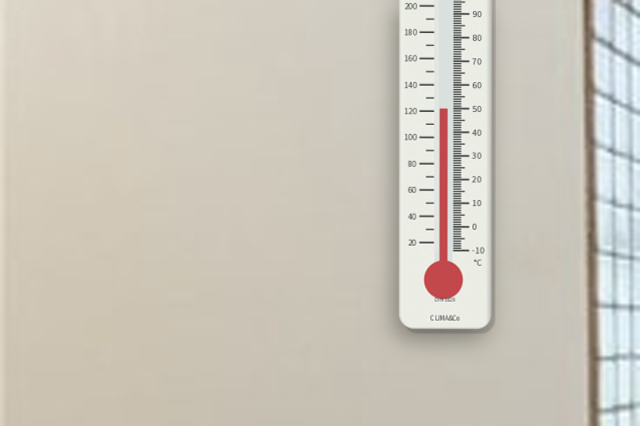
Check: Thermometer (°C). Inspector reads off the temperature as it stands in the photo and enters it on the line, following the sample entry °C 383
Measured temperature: °C 50
